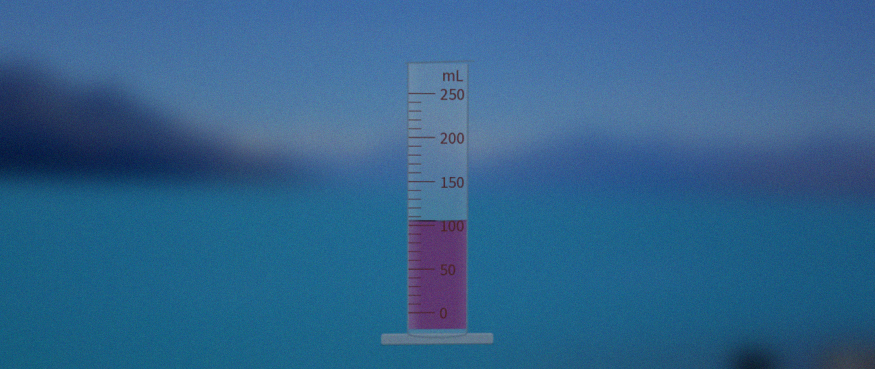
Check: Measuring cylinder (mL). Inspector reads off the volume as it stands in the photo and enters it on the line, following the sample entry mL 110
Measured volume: mL 105
